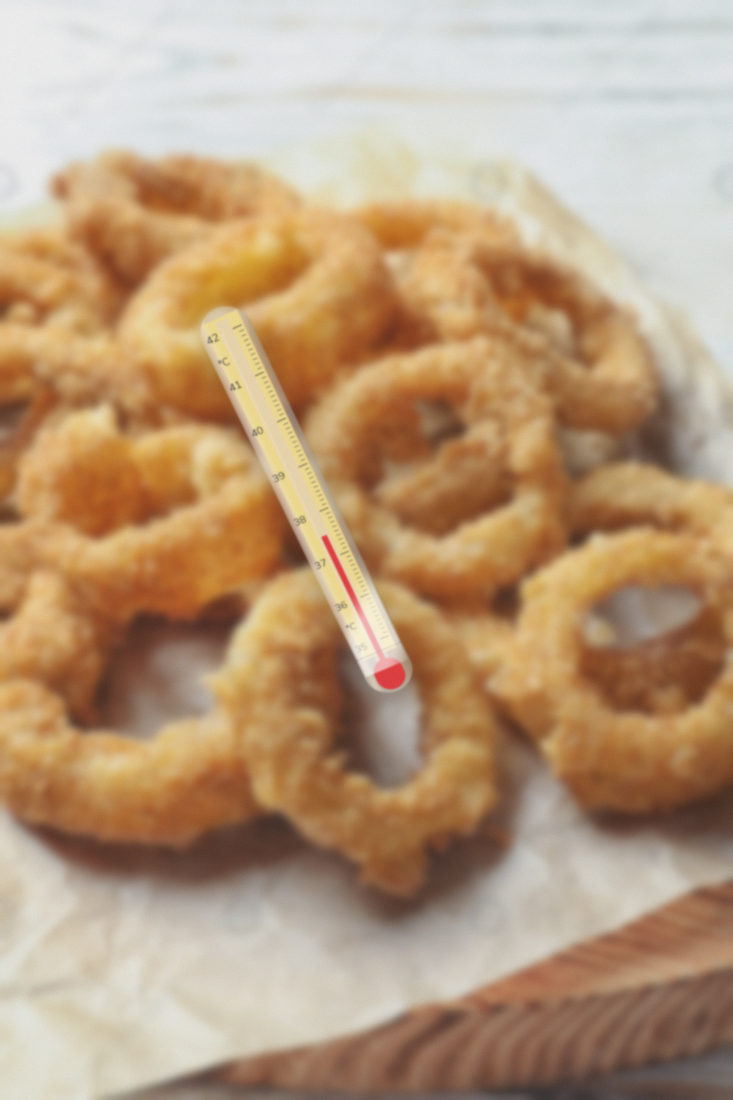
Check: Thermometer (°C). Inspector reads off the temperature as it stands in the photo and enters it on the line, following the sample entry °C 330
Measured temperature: °C 37.5
